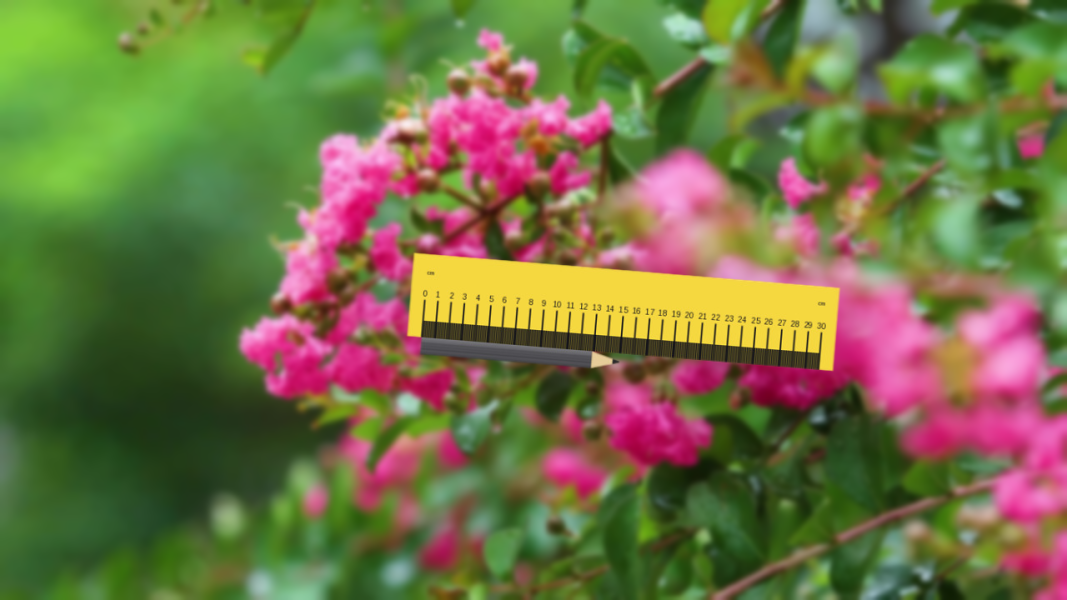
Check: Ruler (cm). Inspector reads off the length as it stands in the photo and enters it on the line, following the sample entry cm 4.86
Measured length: cm 15
